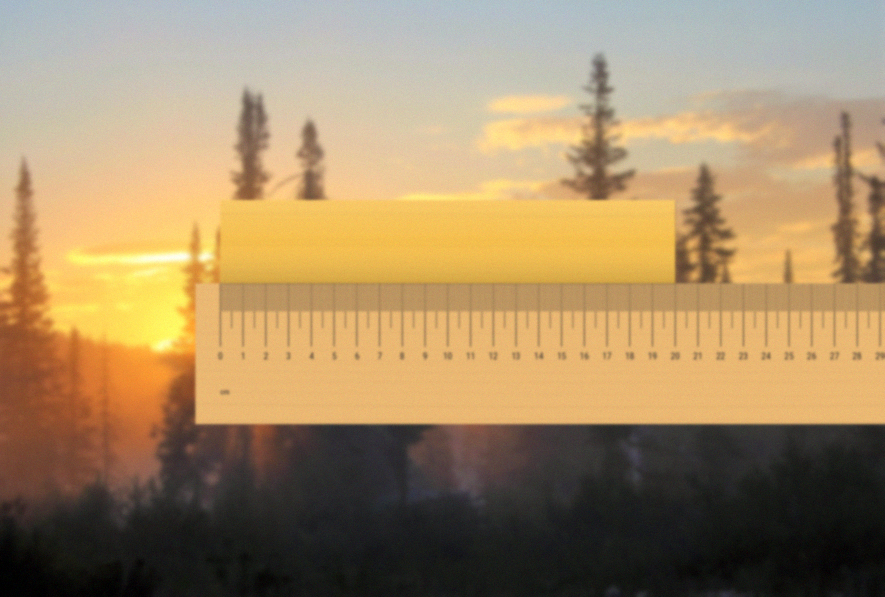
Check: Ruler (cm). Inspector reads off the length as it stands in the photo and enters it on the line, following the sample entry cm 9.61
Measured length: cm 20
